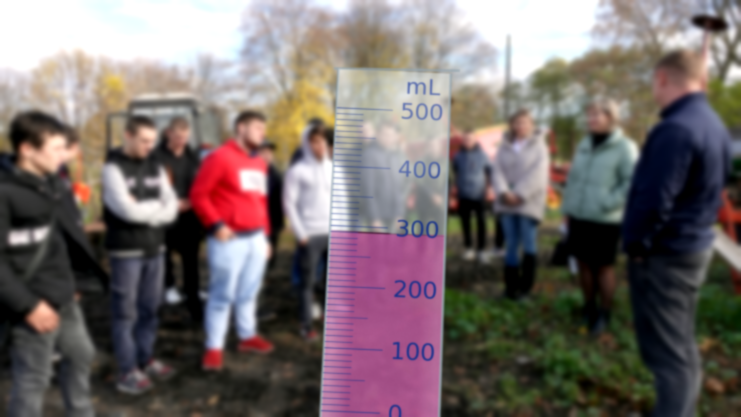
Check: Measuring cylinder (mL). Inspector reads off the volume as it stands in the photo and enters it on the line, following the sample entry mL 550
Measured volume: mL 290
